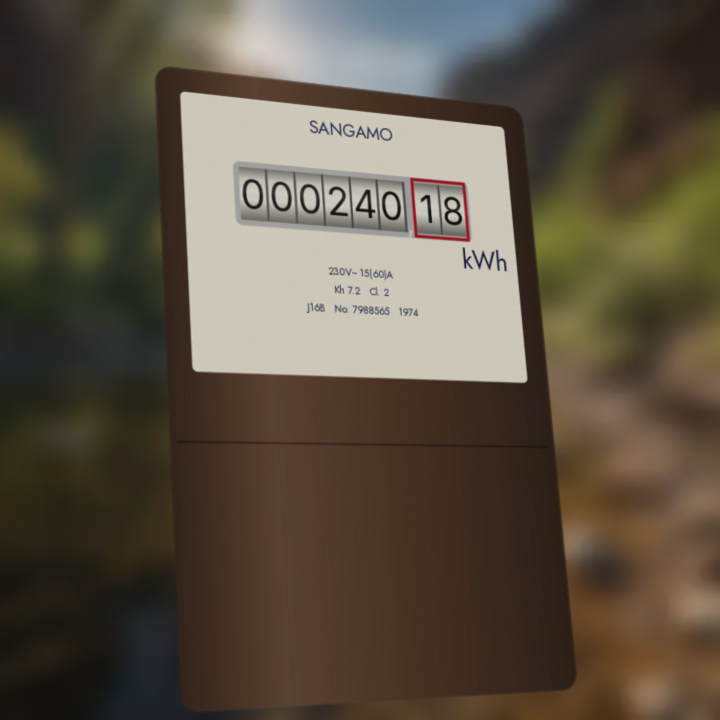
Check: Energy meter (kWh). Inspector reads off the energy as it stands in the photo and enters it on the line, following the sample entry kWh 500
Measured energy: kWh 240.18
